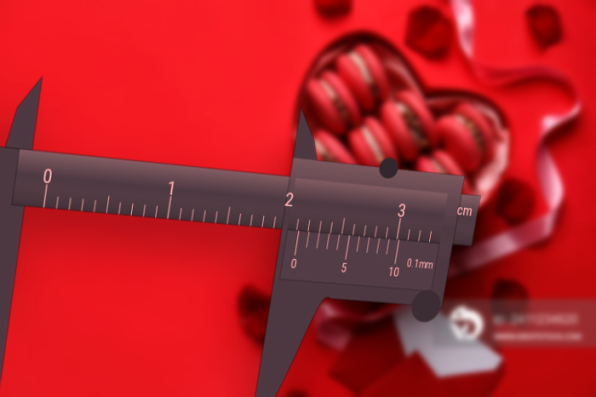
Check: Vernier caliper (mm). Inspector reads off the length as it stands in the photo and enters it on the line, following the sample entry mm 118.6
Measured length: mm 21.2
